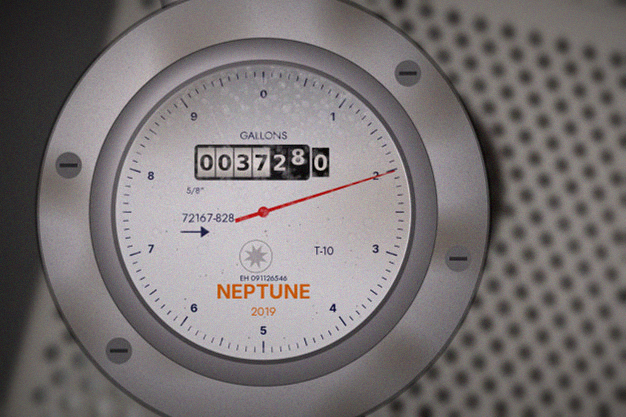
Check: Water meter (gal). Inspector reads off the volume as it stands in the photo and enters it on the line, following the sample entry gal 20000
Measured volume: gal 37282.0
